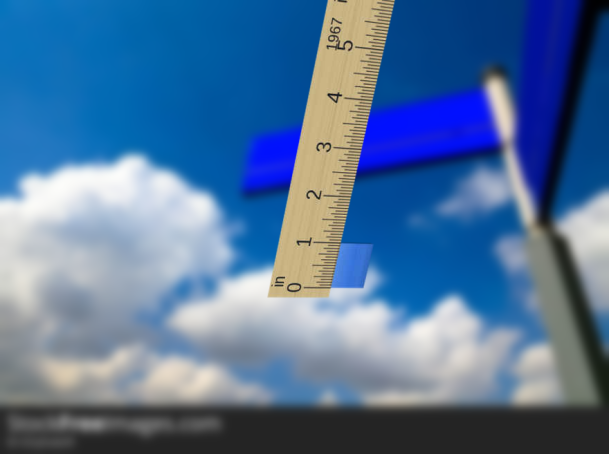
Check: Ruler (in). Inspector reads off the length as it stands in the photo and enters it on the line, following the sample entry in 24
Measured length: in 1
